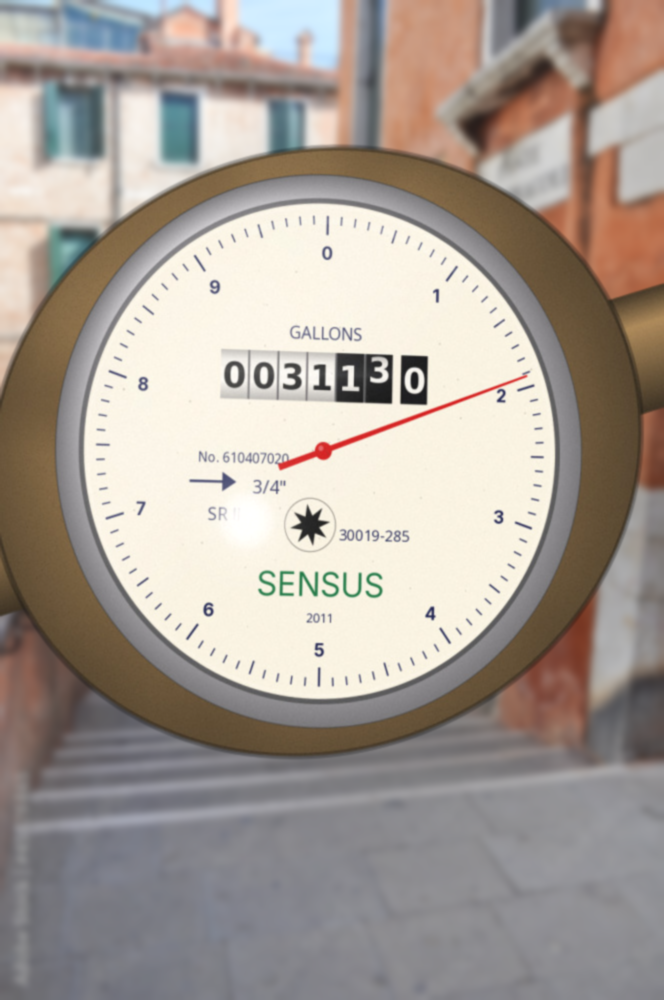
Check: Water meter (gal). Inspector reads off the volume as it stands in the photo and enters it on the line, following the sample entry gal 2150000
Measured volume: gal 31131.9
